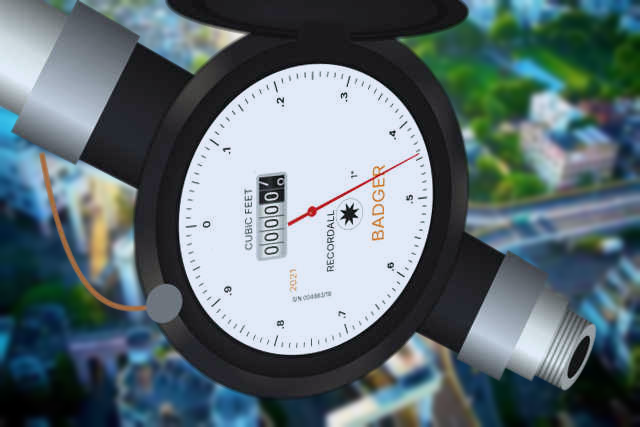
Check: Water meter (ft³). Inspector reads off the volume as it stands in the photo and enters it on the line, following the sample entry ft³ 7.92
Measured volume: ft³ 7.44
